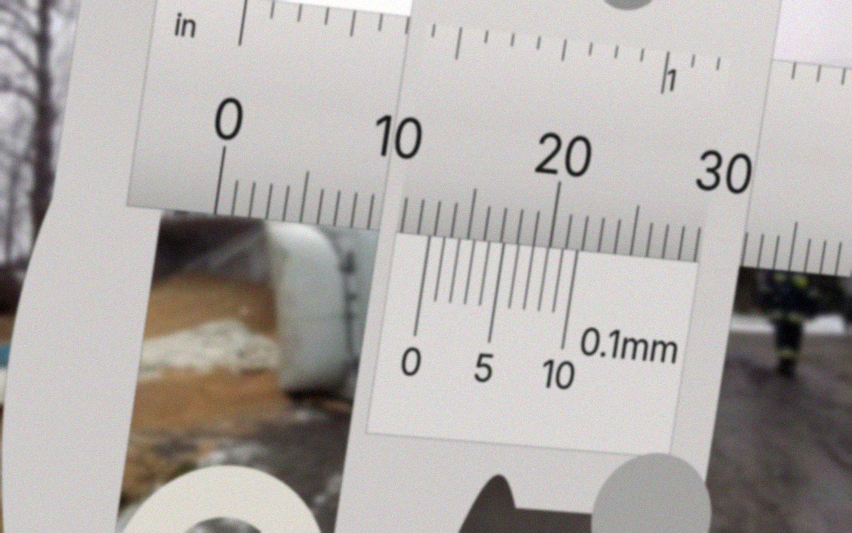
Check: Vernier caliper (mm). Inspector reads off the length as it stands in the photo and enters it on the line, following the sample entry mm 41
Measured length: mm 12.7
